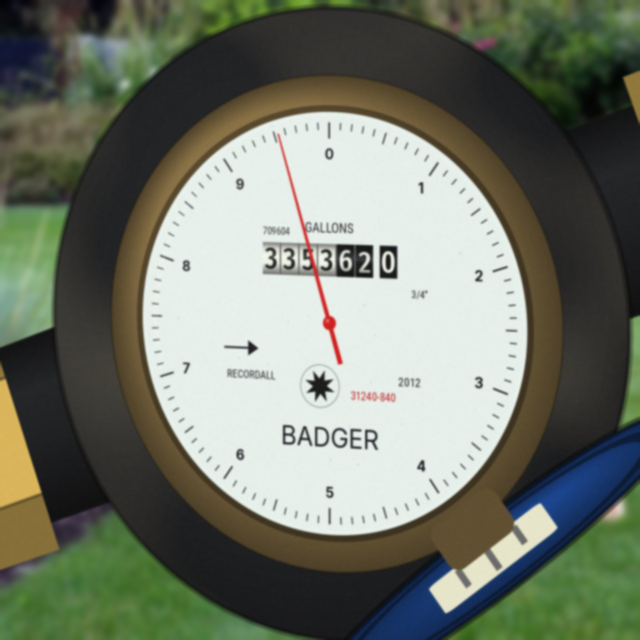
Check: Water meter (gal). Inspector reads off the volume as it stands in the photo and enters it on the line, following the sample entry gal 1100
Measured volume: gal 3353619.5
